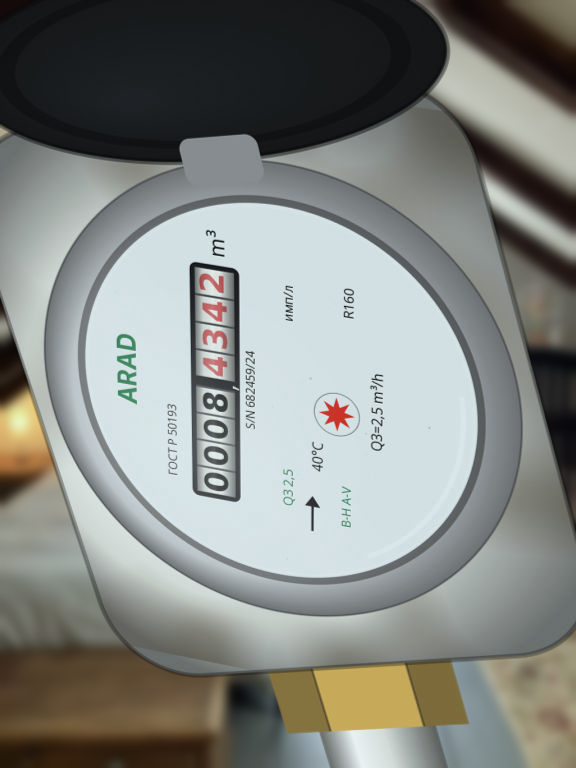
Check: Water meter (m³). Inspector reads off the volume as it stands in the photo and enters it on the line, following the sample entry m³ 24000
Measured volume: m³ 8.4342
